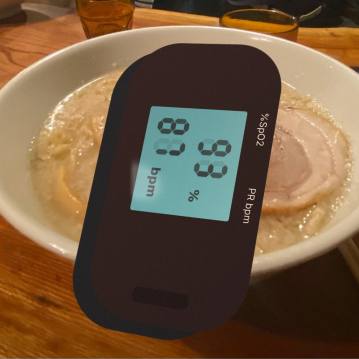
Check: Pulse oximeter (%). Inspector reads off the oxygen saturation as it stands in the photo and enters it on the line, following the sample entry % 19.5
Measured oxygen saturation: % 93
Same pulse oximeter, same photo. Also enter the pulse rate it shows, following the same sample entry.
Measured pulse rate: bpm 87
